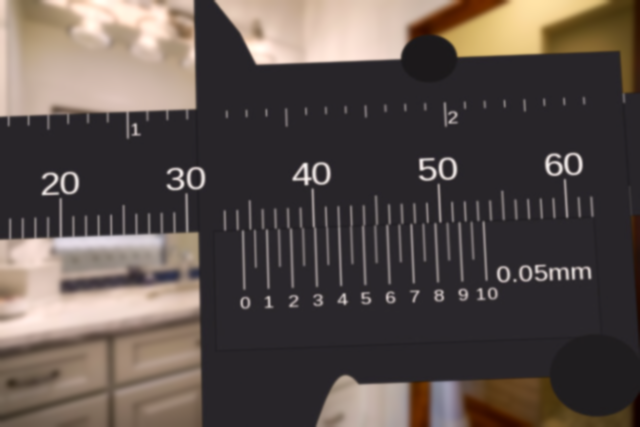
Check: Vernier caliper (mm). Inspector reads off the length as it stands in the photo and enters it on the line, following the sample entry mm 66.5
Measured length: mm 34.4
